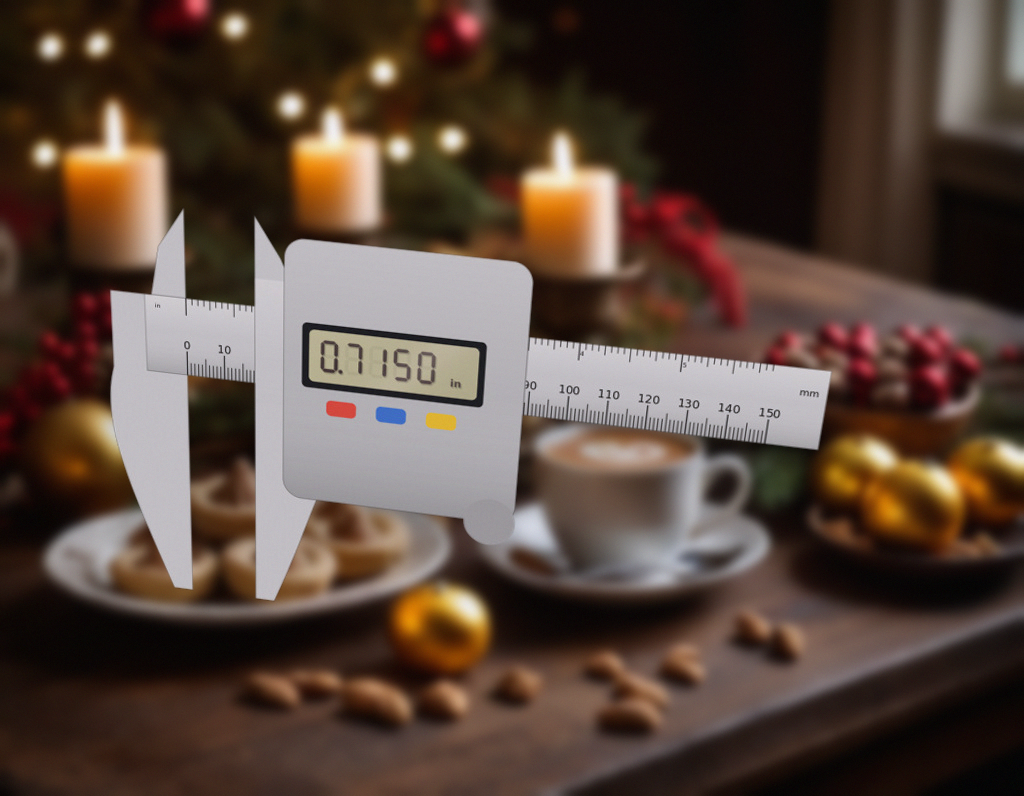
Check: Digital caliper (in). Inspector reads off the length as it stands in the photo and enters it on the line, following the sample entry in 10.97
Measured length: in 0.7150
